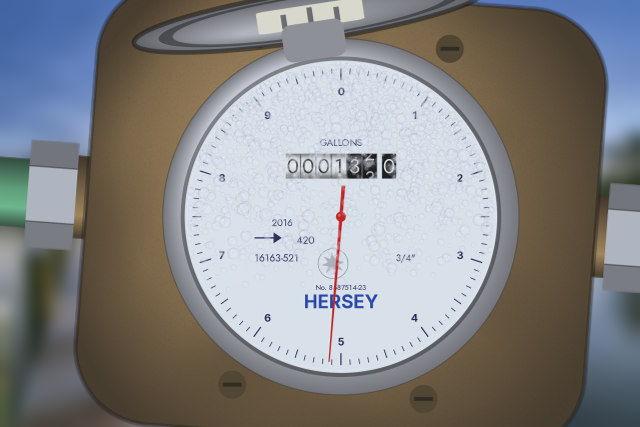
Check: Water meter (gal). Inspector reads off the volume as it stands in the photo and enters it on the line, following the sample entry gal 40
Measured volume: gal 1325.1
